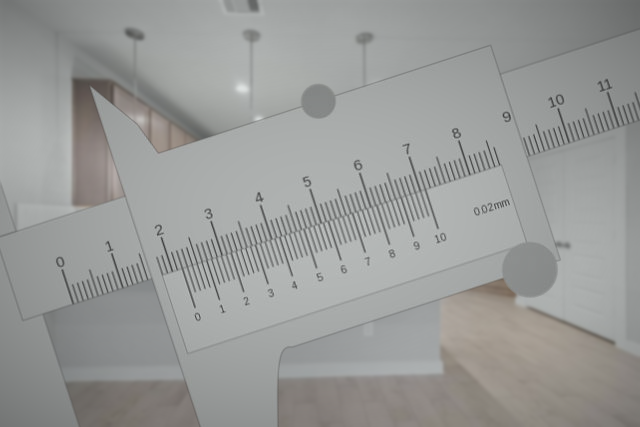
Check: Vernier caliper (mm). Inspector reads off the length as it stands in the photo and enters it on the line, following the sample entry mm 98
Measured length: mm 22.0
